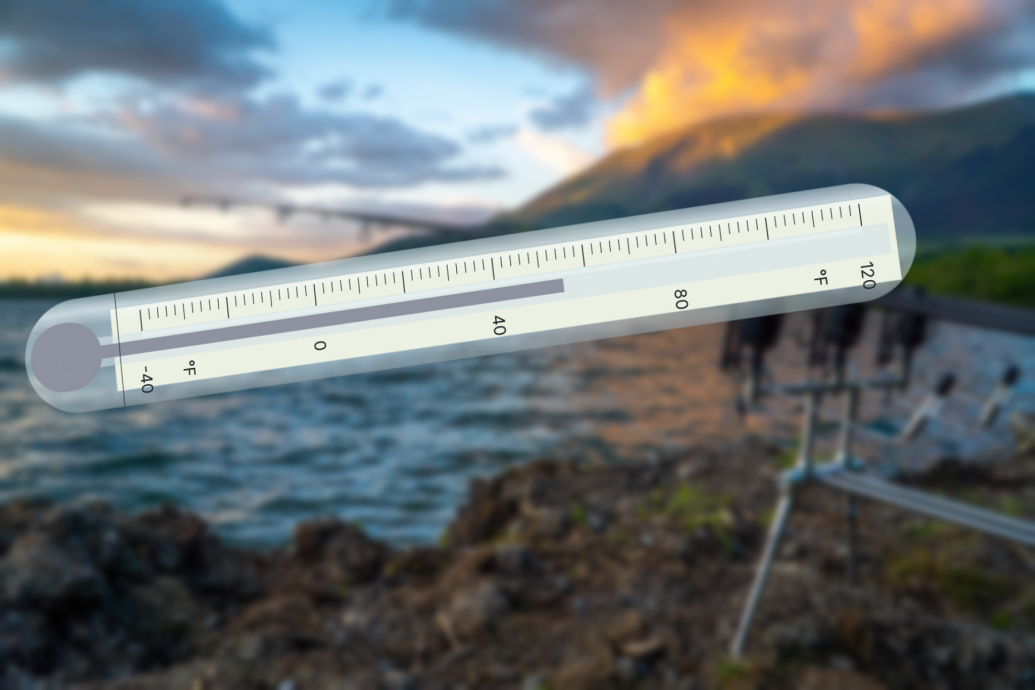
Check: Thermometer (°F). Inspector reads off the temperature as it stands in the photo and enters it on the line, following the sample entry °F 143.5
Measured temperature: °F 55
